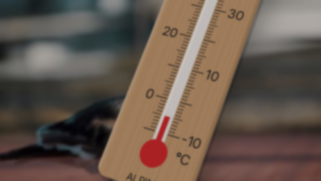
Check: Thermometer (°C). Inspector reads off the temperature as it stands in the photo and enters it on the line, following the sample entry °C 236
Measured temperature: °C -5
